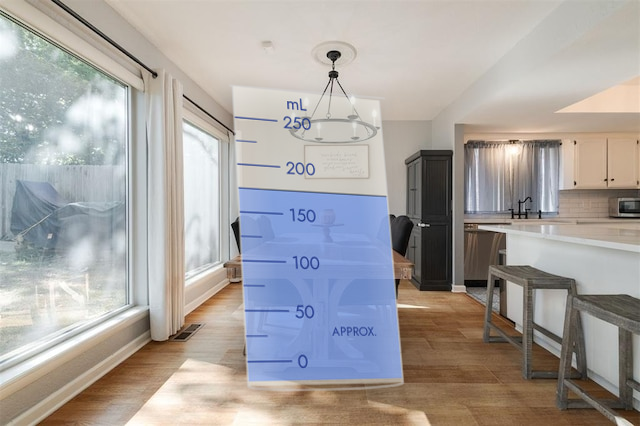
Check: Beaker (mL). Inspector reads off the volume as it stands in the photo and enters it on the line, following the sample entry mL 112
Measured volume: mL 175
